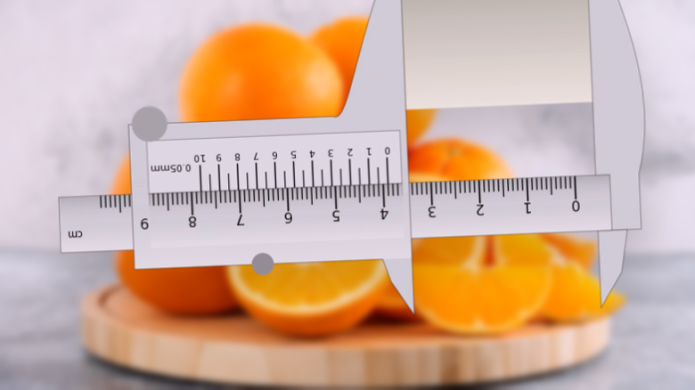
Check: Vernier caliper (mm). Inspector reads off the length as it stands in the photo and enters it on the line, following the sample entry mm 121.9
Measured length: mm 39.0
